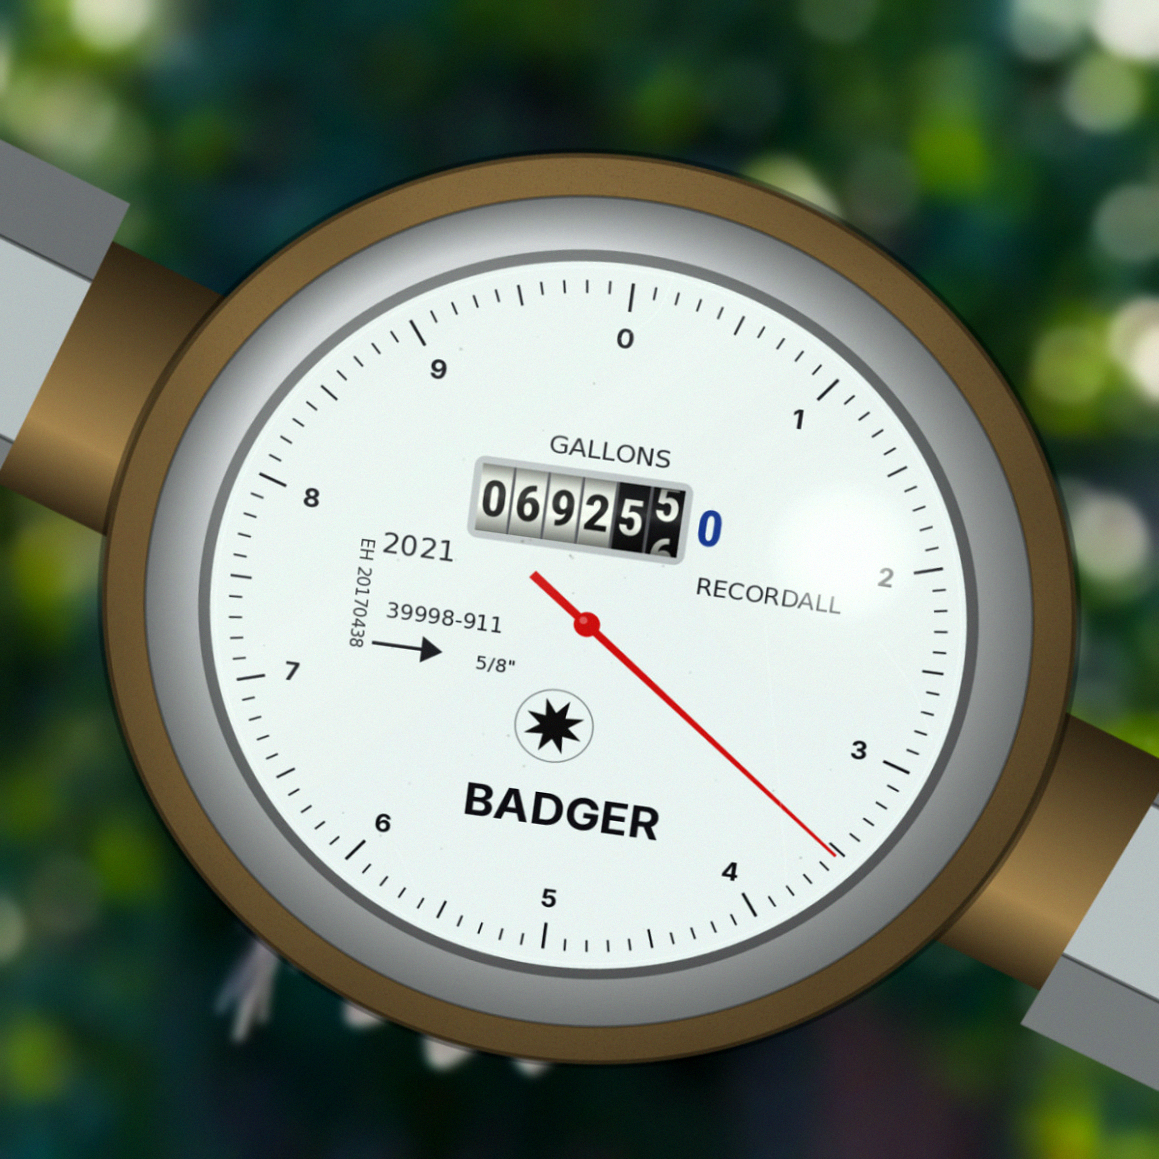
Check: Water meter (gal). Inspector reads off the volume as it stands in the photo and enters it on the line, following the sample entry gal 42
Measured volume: gal 692553.5
